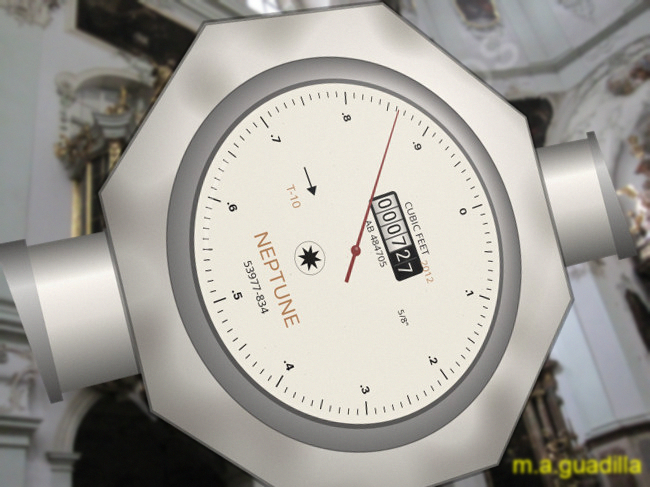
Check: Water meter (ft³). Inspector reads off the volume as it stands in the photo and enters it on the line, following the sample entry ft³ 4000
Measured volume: ft³ 726.86
